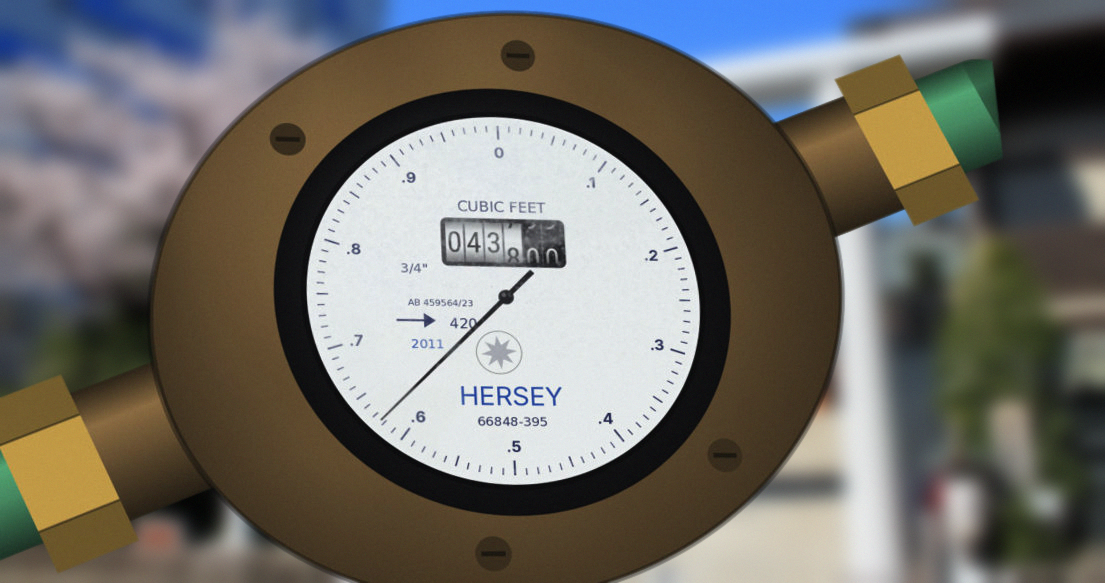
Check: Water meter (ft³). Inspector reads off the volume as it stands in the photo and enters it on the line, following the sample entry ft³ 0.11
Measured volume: ft³ 43799.62
